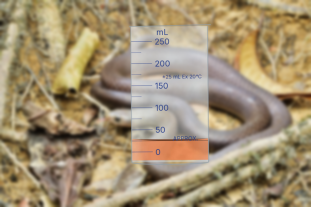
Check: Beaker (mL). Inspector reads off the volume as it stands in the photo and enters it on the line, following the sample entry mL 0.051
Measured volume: mL 25
